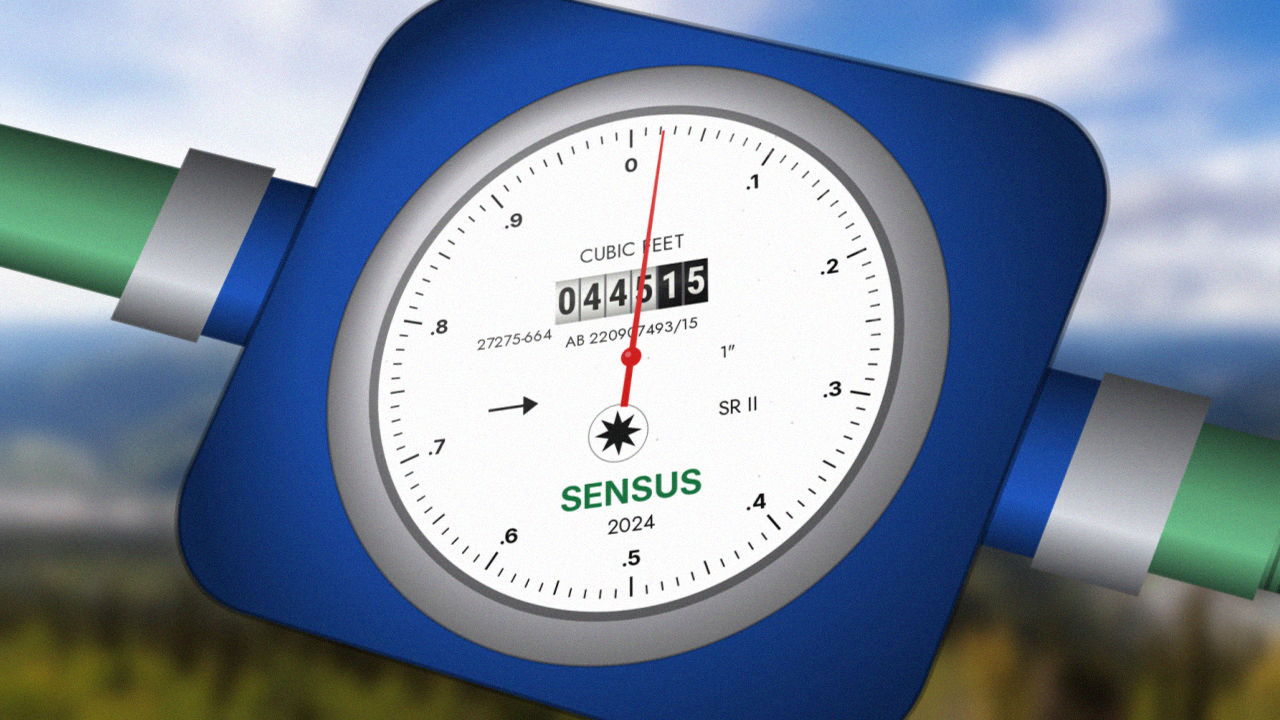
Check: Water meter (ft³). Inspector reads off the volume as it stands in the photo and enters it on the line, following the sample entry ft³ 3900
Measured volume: ft³ 44515.02
